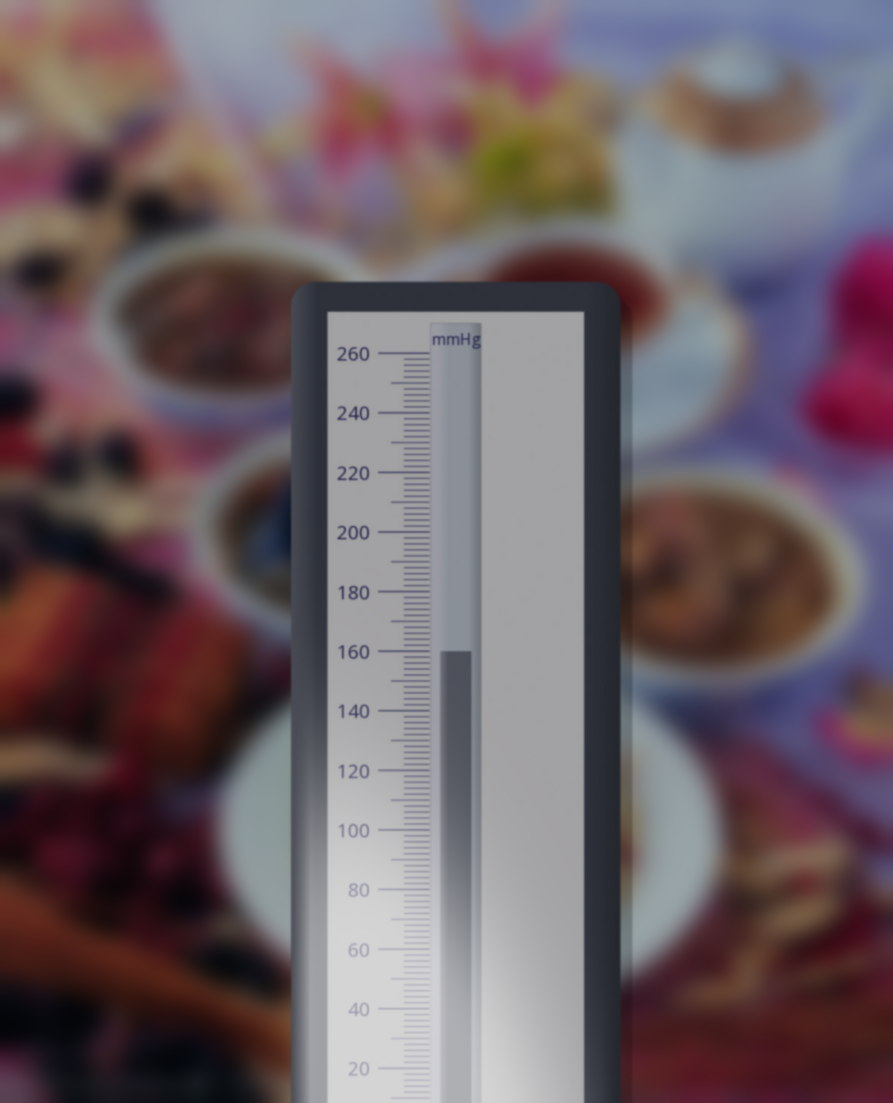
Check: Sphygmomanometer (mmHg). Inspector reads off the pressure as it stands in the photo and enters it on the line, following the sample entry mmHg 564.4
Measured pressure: mmHg 160
